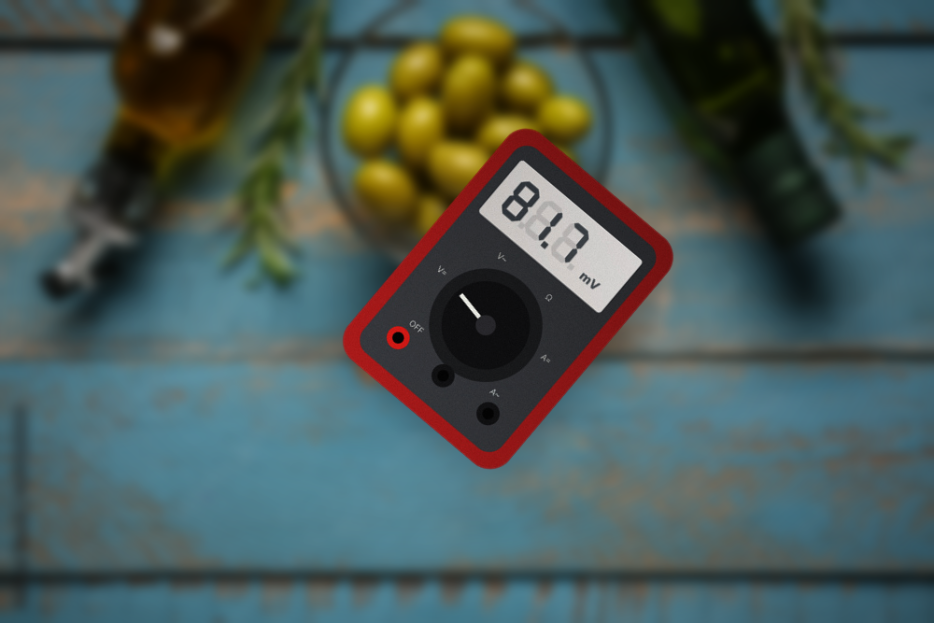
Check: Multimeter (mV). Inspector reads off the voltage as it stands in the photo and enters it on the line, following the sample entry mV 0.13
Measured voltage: mV 81.7
